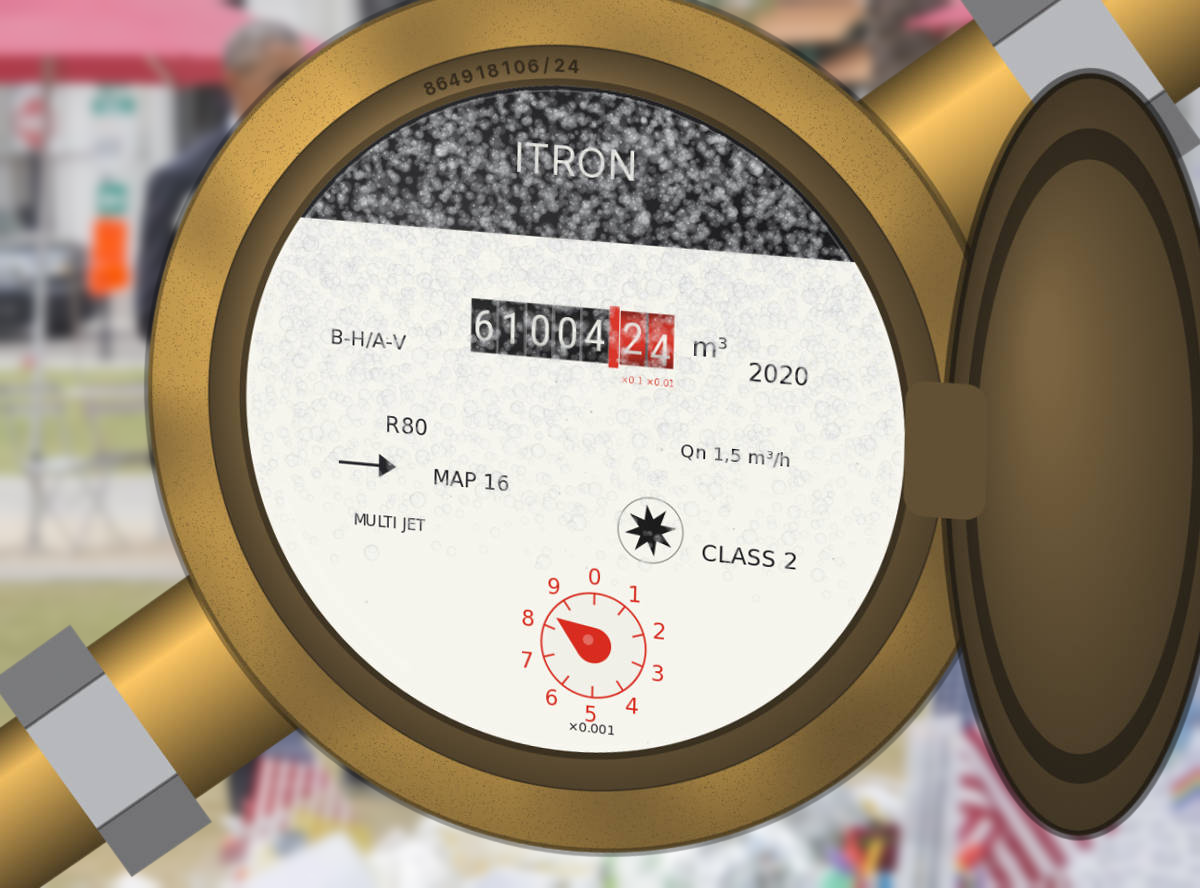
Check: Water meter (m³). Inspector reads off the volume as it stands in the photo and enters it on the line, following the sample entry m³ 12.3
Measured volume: m³ 61004.238
